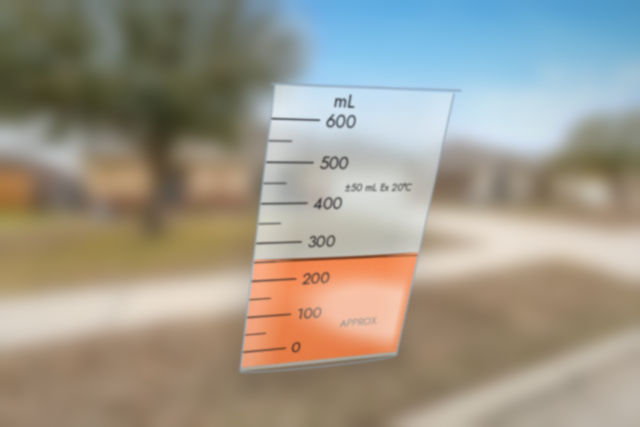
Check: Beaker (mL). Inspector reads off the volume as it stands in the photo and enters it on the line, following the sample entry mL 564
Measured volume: mL 250
